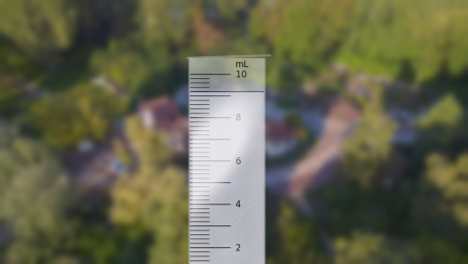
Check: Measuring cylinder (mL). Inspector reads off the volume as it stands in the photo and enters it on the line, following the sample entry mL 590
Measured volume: mL 9.2
